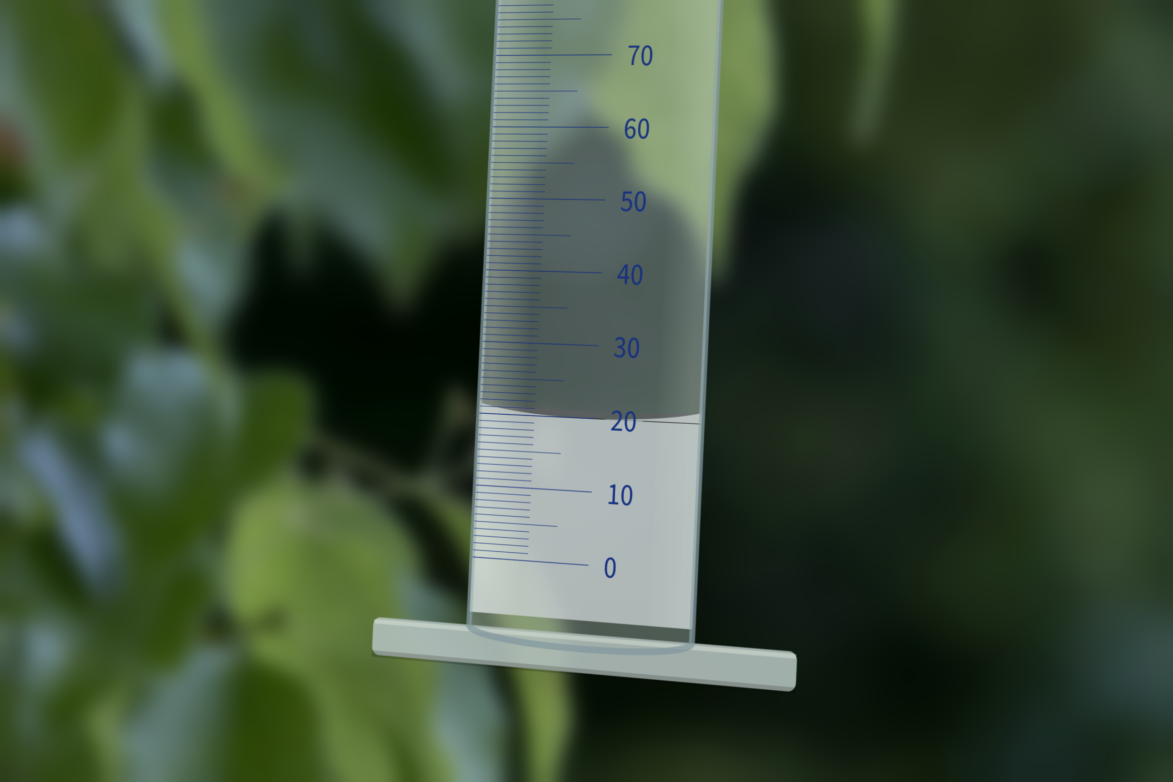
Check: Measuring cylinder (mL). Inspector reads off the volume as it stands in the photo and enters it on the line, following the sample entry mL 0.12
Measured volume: mL 20
